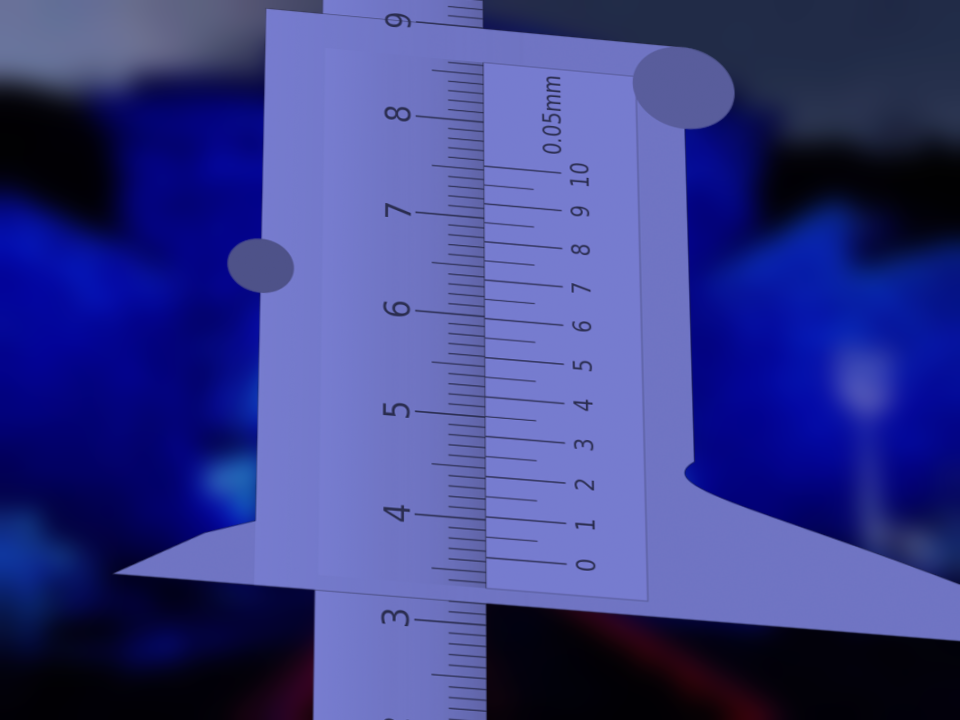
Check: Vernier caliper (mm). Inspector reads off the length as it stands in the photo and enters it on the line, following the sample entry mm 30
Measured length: mm 36.4
